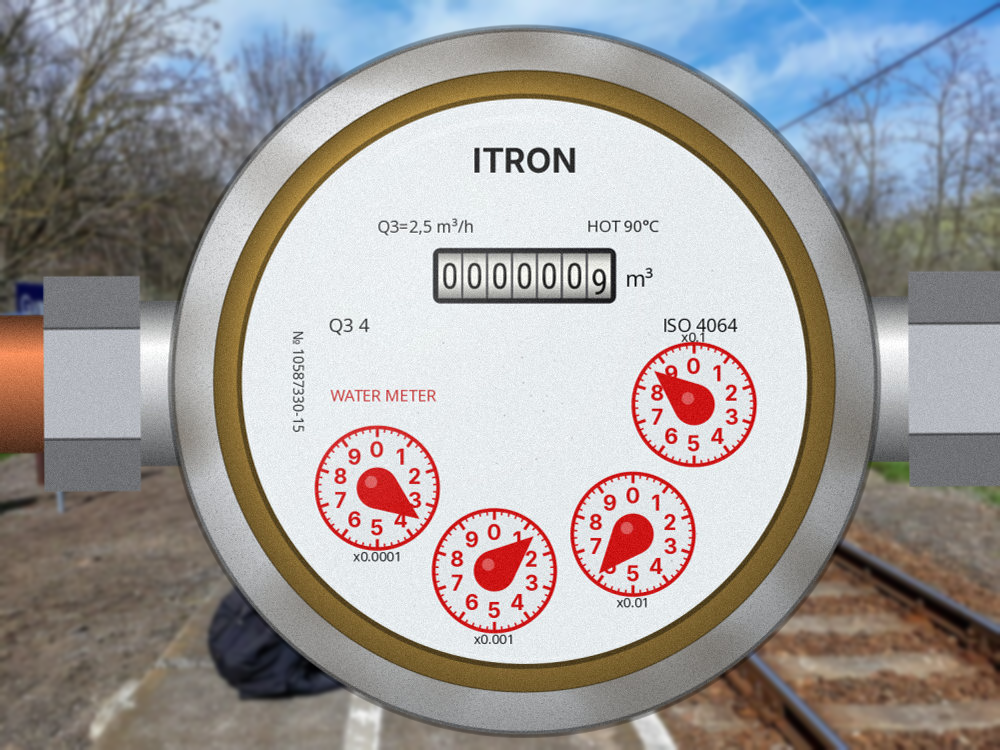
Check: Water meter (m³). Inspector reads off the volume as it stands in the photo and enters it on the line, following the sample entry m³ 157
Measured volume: m³ 8.8613
